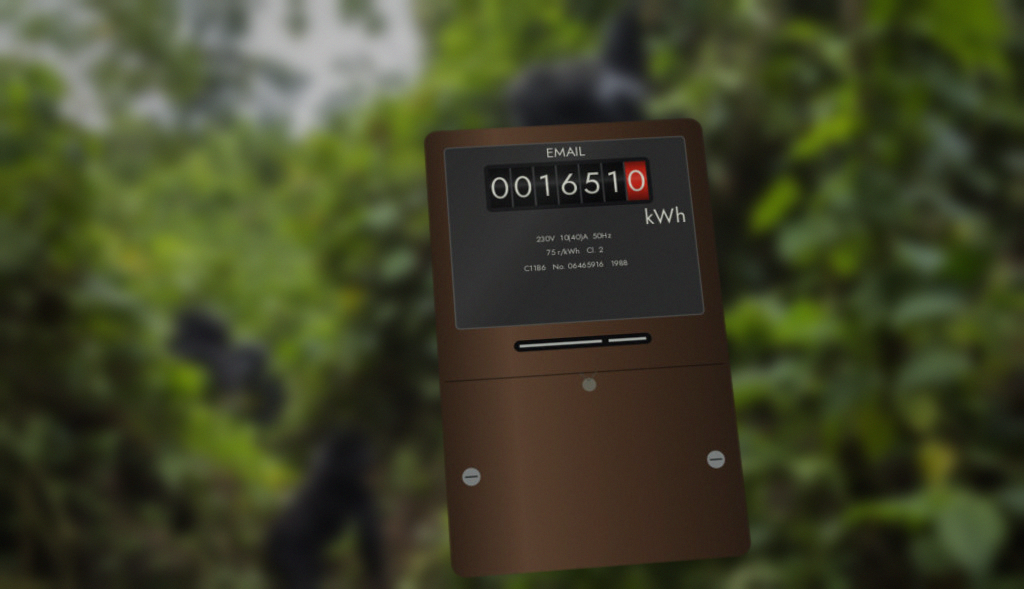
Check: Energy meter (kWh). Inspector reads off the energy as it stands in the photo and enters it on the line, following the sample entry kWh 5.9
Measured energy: kWh 1651.0
